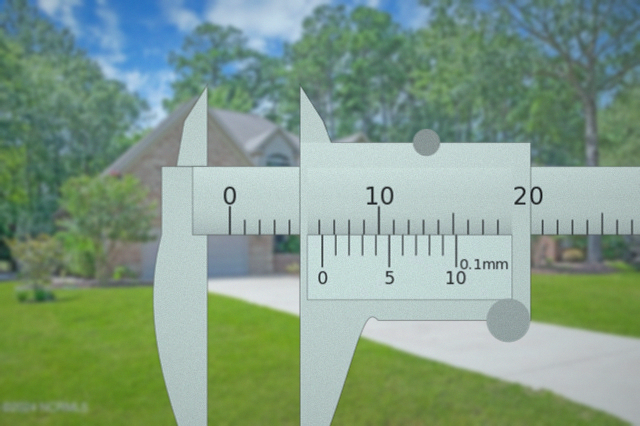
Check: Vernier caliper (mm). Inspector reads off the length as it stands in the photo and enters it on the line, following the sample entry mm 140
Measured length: mm 6.2
